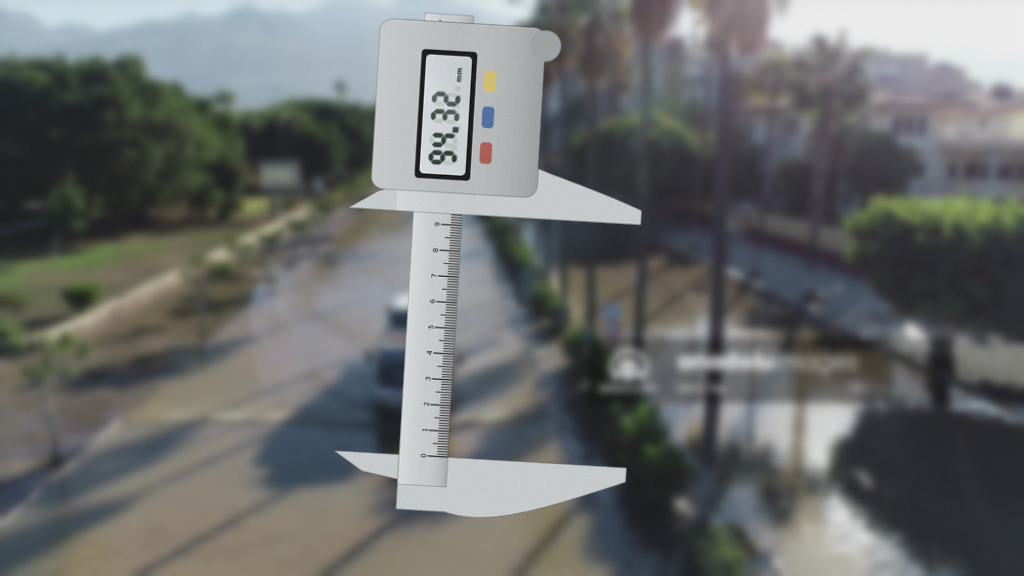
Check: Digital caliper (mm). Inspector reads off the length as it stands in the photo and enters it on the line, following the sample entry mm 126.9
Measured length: mm 94.32
